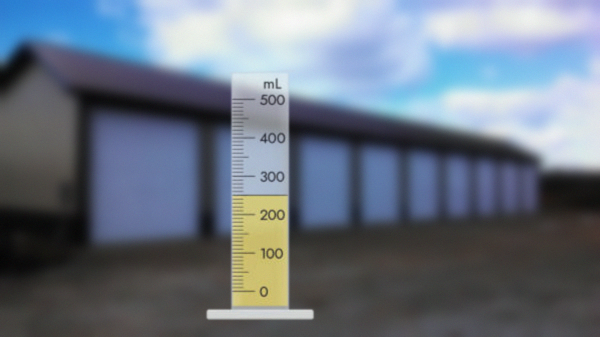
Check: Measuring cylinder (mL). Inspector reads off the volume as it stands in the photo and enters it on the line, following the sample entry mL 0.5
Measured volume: mL 250
